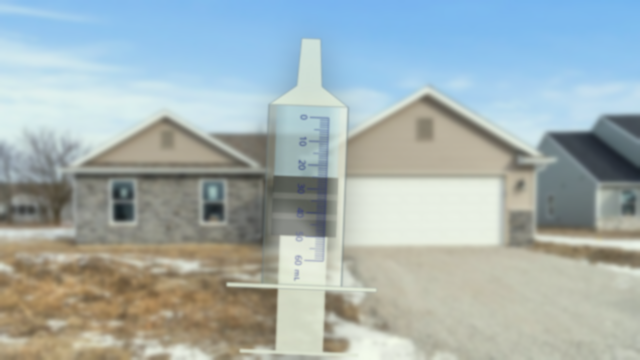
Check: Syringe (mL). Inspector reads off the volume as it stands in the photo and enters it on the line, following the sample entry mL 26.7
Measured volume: mL 25
